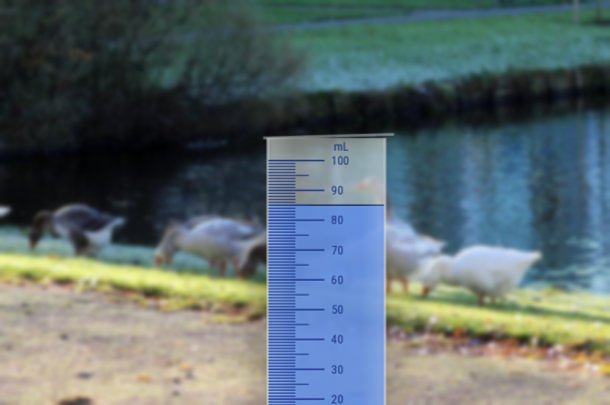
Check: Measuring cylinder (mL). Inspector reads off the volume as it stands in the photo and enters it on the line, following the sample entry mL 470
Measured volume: mL 85
